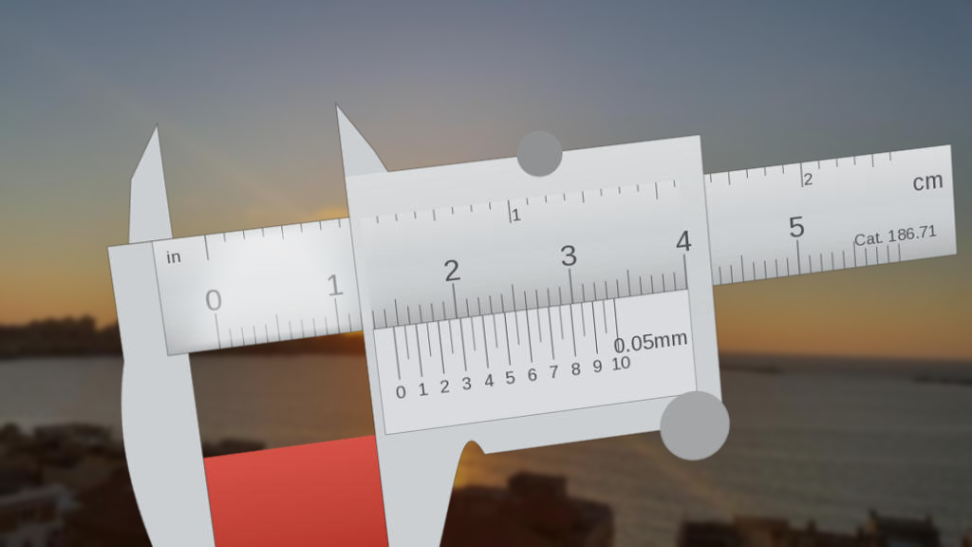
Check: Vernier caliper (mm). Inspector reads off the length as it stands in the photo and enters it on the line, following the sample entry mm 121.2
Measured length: mm 14.6
